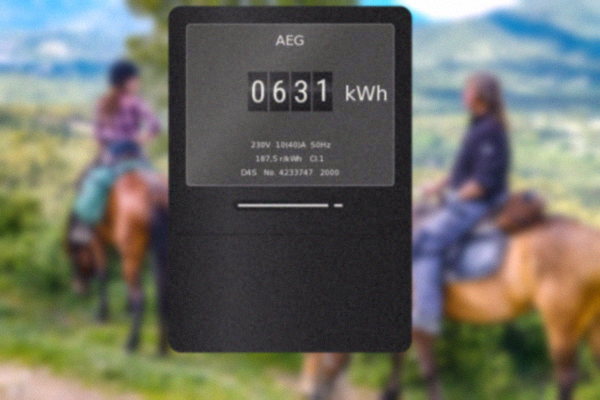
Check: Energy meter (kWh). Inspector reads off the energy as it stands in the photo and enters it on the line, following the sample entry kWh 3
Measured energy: kWh 631
